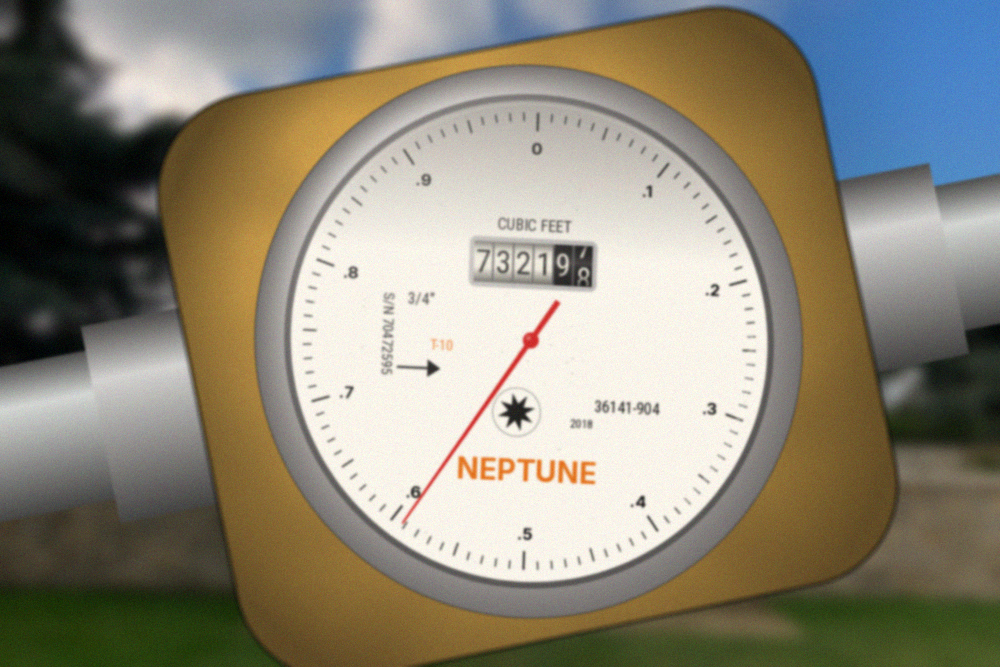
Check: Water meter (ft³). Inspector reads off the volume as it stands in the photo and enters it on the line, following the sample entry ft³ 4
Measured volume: ft³ 732197.59
